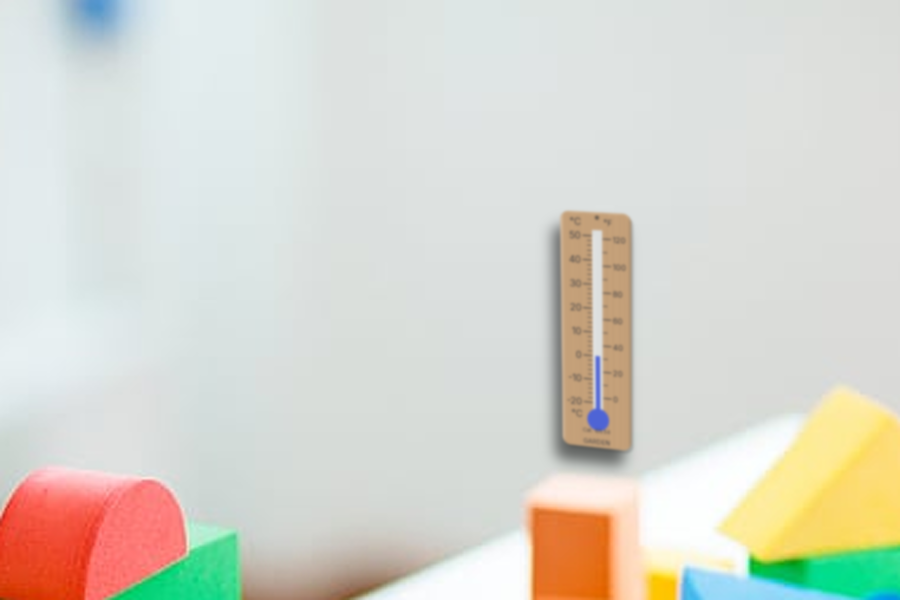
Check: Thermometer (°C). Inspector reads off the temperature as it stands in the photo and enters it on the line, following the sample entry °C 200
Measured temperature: °C 0
